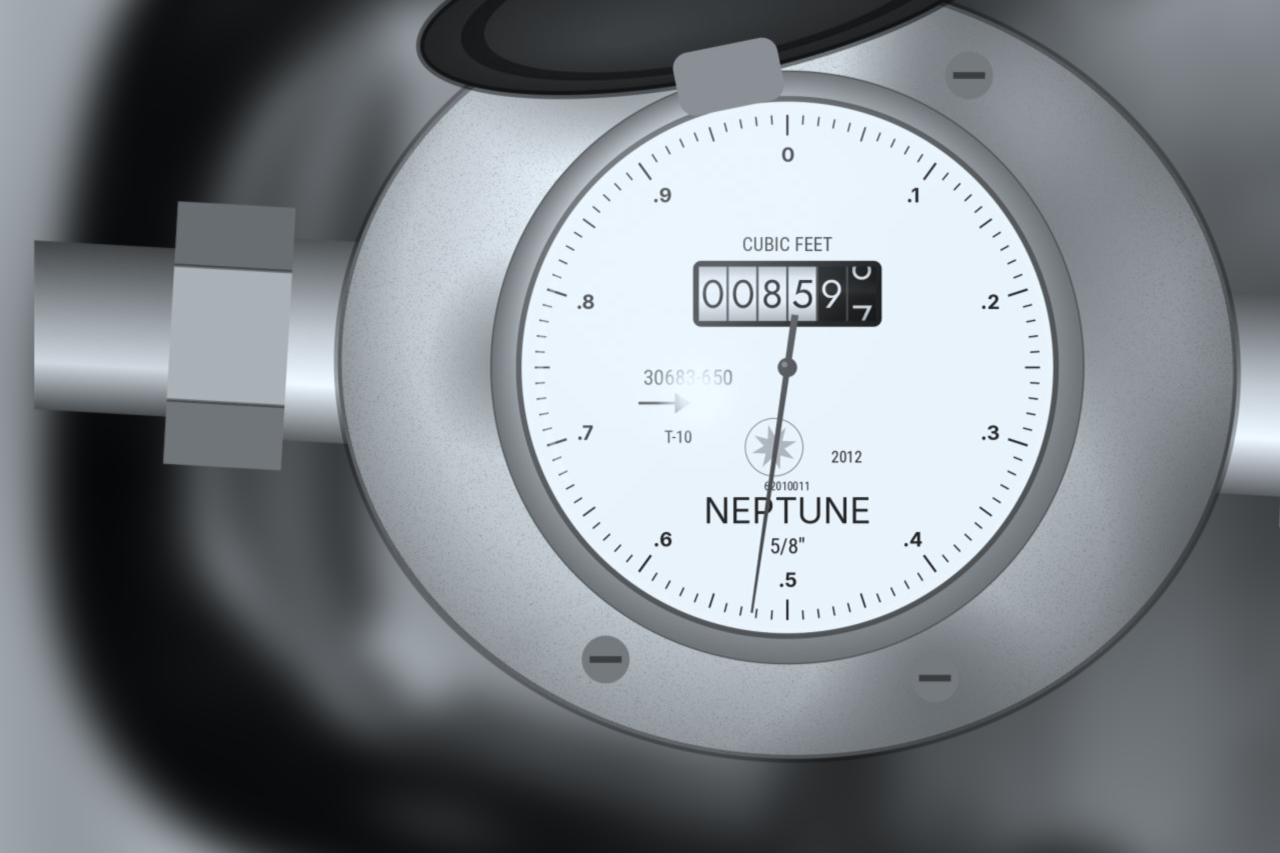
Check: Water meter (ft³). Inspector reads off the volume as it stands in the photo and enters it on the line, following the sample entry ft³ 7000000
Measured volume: ft³ 8596.52
